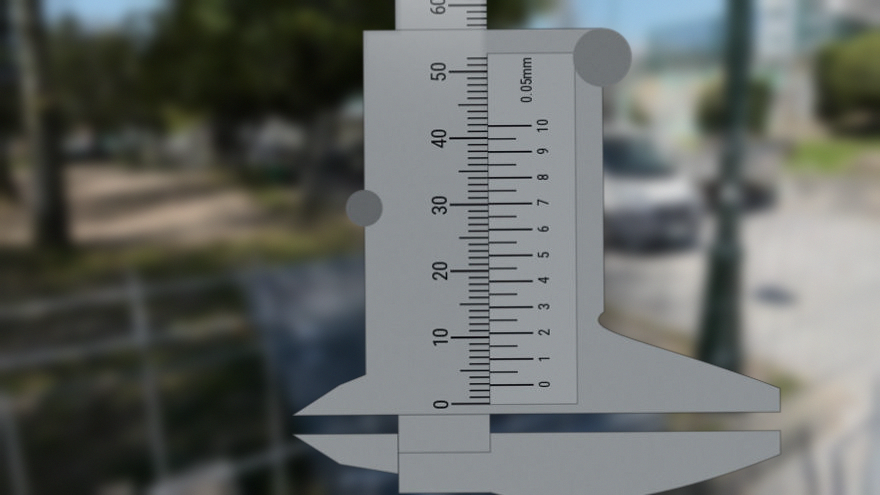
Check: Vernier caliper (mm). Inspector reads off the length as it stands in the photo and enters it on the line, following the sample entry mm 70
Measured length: mm 2.8
